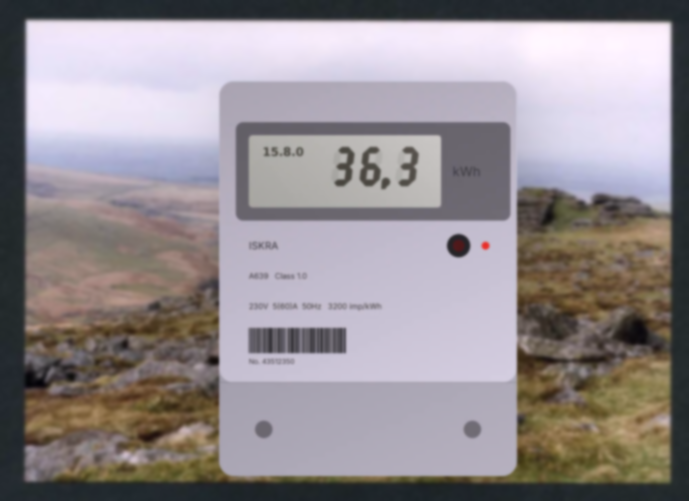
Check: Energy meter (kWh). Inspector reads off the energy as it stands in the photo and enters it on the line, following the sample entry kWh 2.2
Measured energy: kWh 36.3
